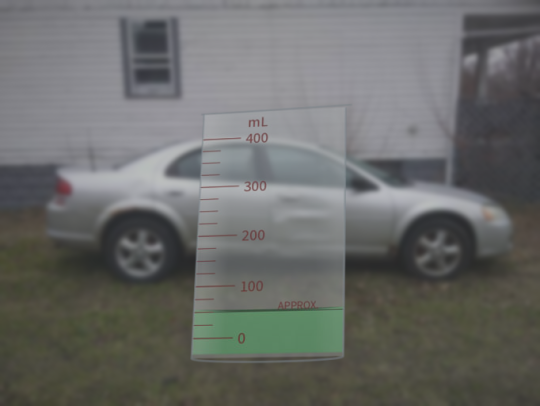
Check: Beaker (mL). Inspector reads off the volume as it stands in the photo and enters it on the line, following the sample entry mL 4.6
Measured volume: mL 50
